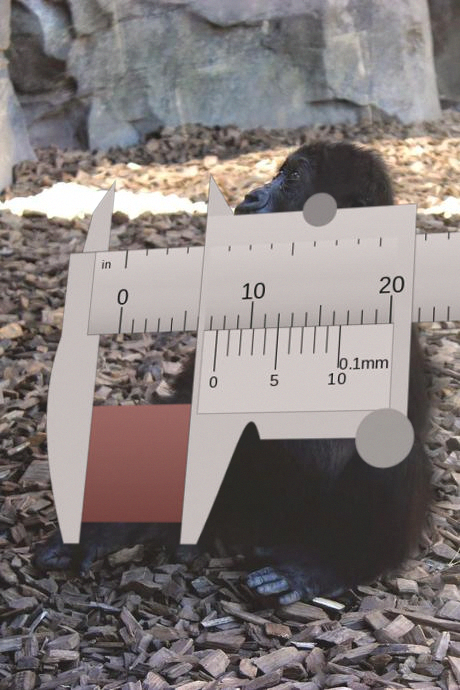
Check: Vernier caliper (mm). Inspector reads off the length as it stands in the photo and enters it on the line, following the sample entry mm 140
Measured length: mm 7.5
